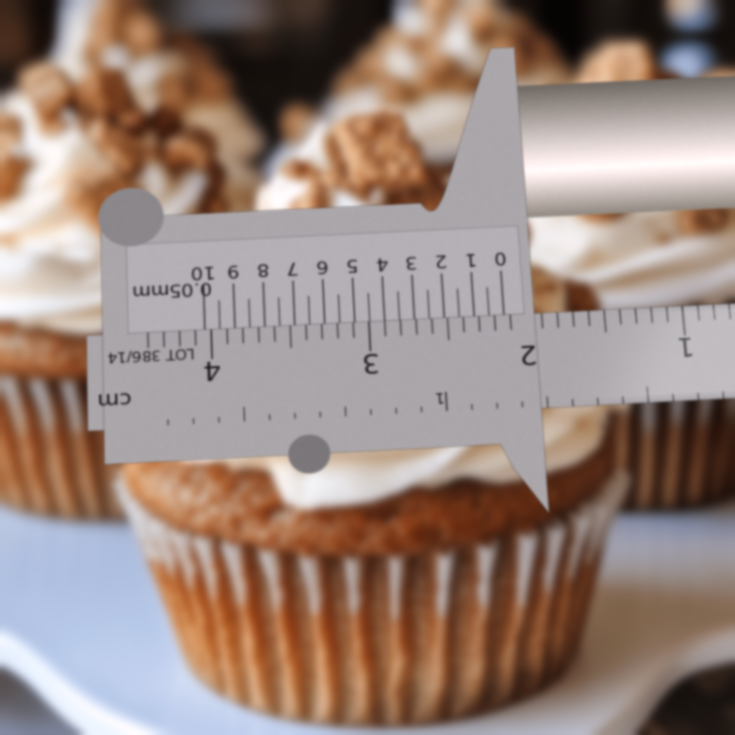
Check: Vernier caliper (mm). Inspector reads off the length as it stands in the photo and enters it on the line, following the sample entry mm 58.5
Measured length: mm 21.4
